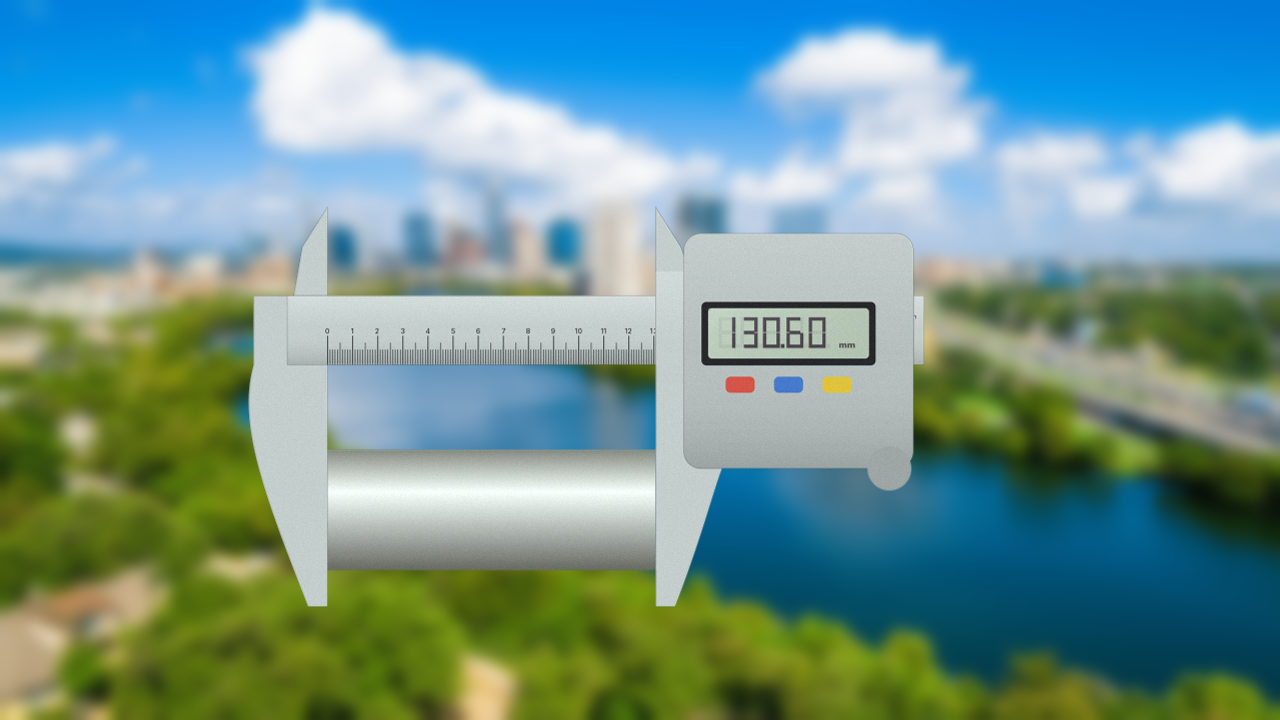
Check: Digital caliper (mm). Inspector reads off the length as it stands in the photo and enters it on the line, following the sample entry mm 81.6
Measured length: mm 130.60
